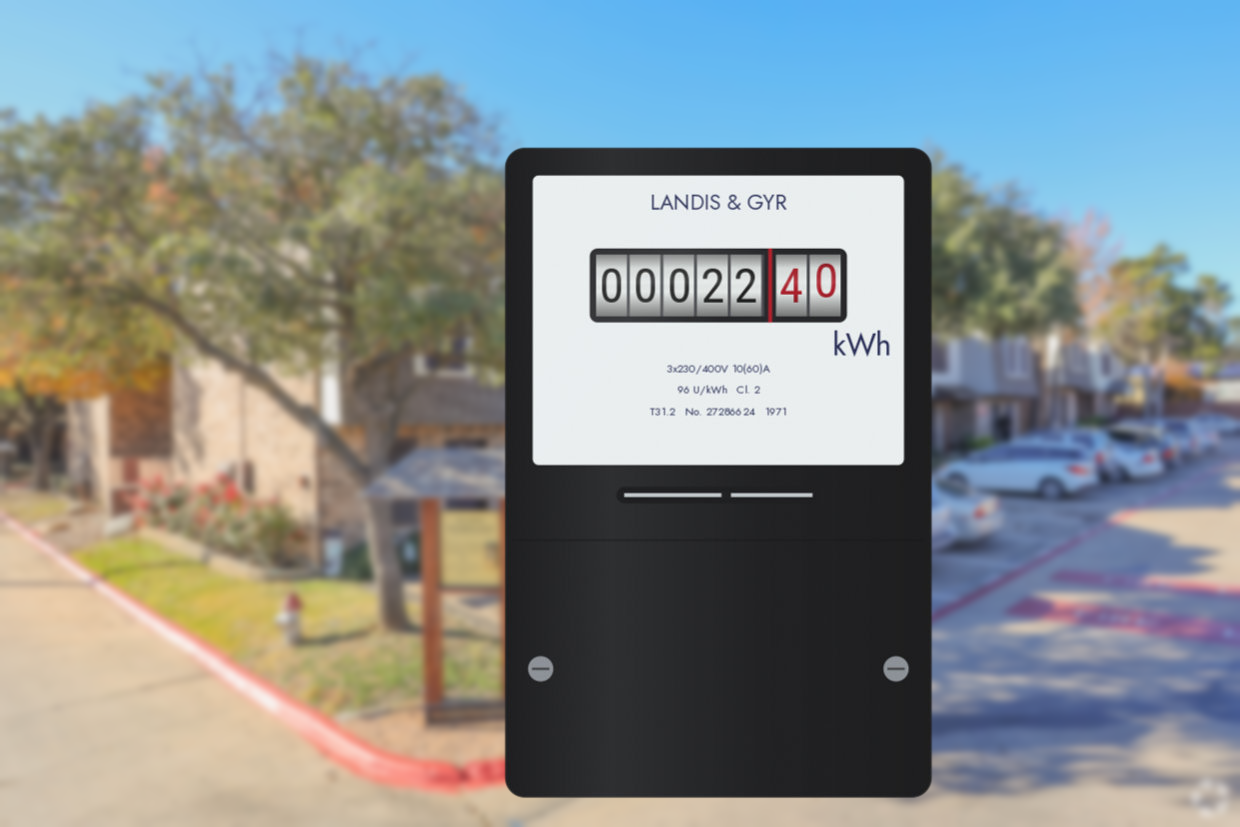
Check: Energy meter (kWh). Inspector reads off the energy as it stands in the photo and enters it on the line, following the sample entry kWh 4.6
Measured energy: kWh 22.40
